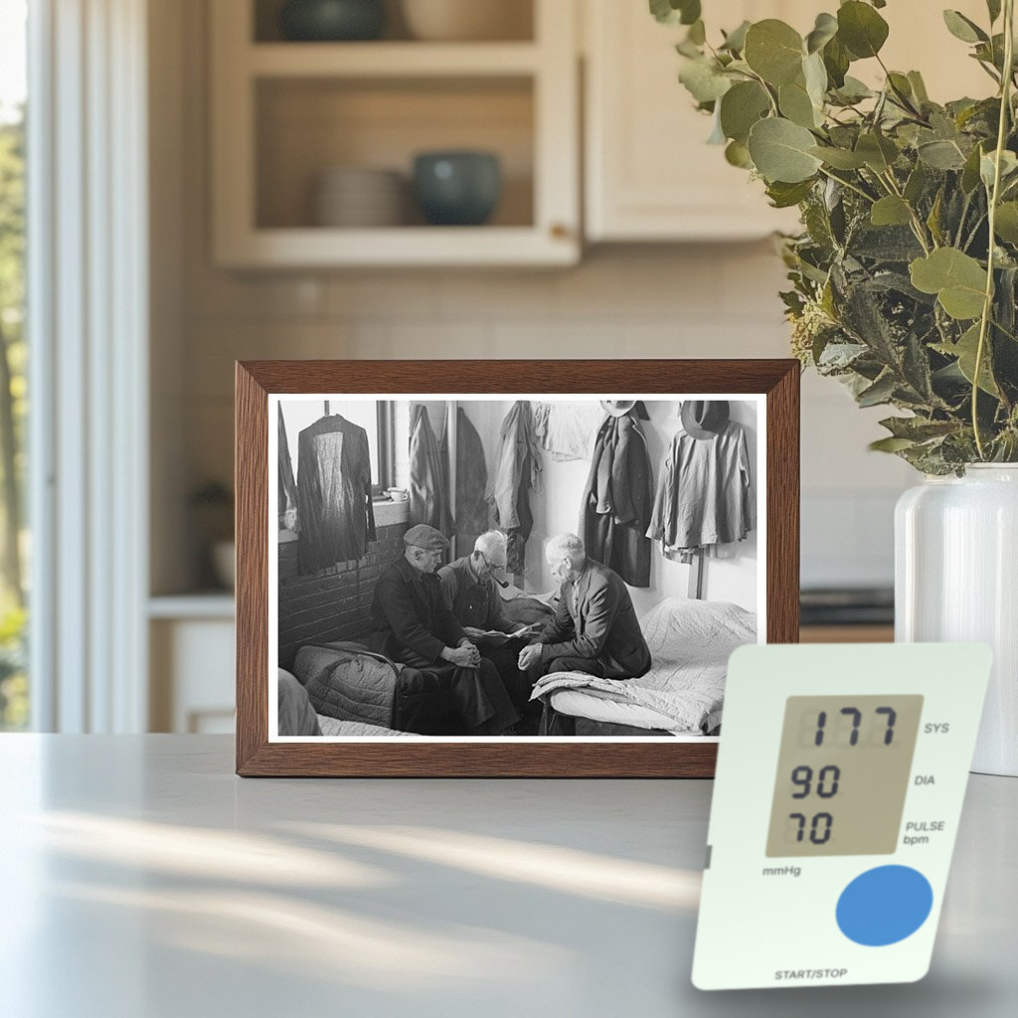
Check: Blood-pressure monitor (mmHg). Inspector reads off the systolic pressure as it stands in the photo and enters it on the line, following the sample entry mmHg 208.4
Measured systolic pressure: mmHg 177
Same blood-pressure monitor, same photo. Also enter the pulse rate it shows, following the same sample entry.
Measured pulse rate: bpm 70
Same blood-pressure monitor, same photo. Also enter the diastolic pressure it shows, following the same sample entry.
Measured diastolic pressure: mmHg 90
